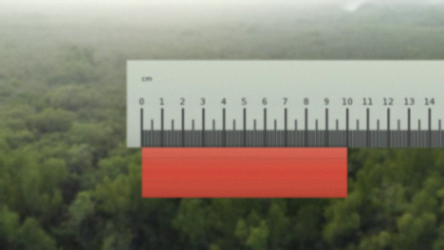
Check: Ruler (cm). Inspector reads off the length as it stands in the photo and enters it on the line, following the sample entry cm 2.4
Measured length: cm 10
